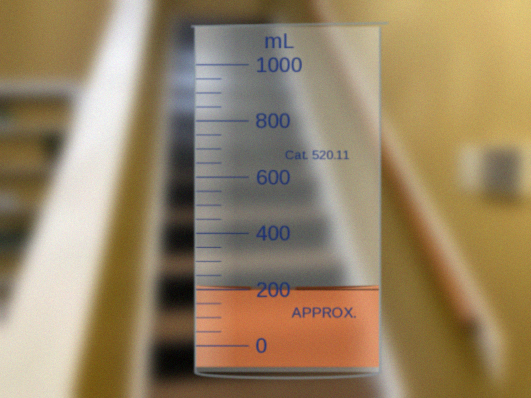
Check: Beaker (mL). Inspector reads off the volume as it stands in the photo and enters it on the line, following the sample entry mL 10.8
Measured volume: mL 200
